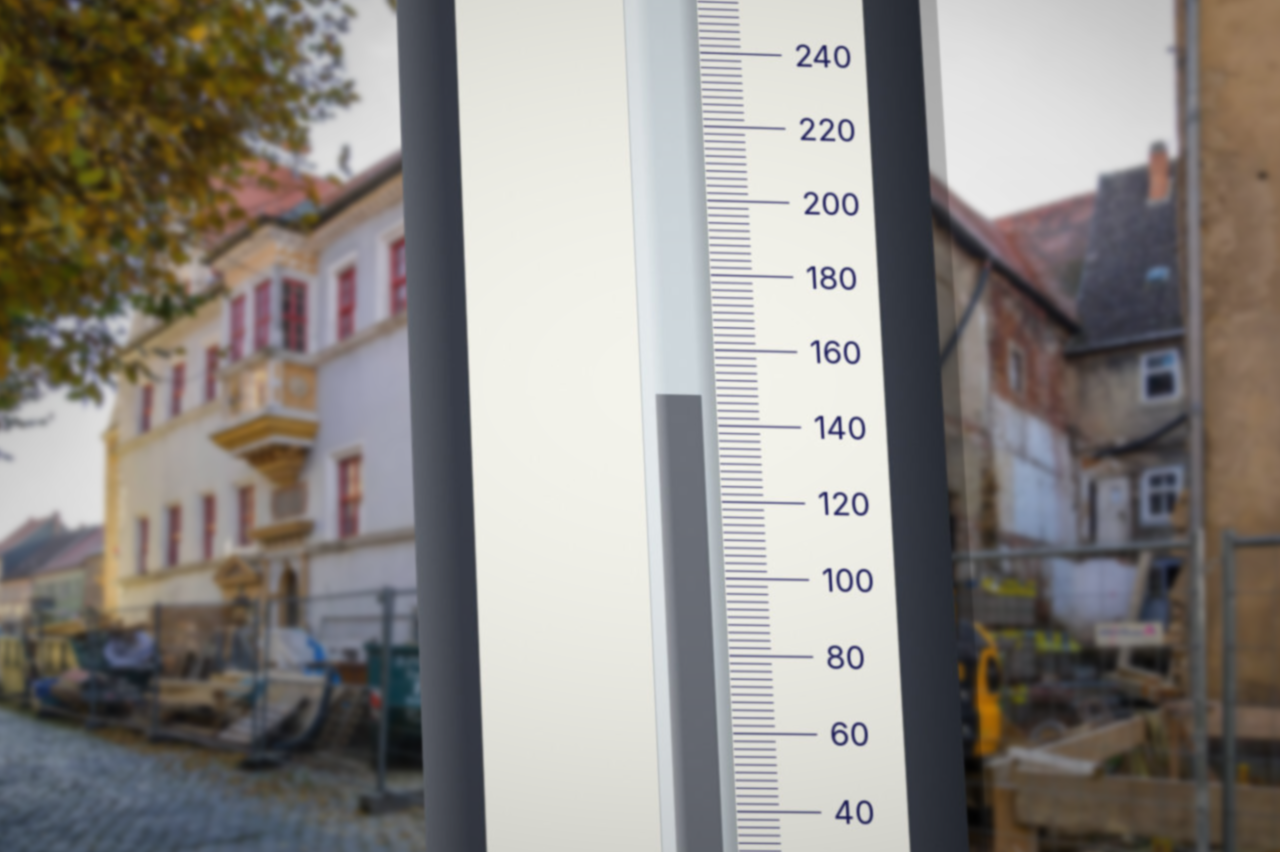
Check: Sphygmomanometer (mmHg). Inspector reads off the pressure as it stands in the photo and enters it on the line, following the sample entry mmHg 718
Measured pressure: mmHg 148
